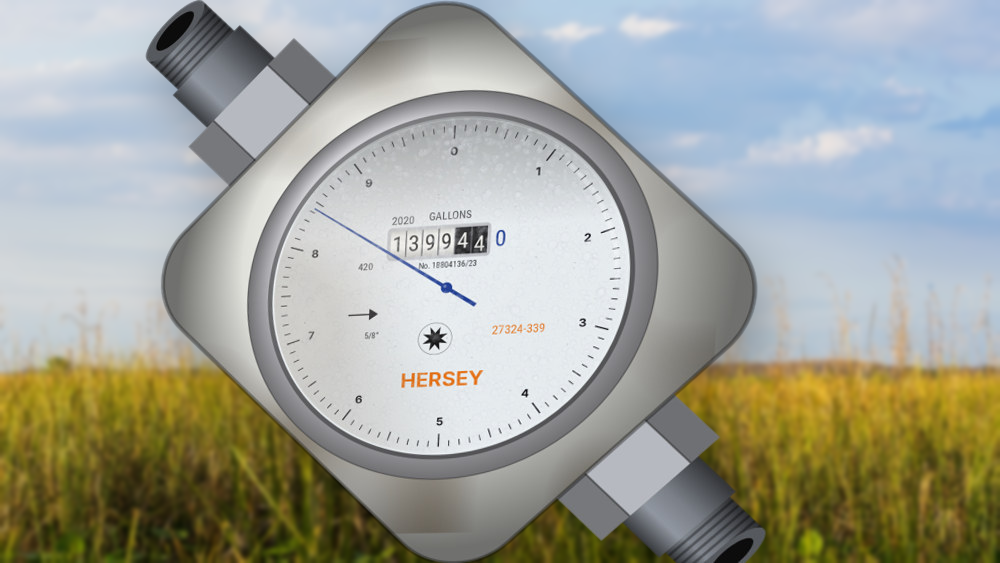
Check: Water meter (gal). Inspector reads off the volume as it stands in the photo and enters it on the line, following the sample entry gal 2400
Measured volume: gal 1399438.4
